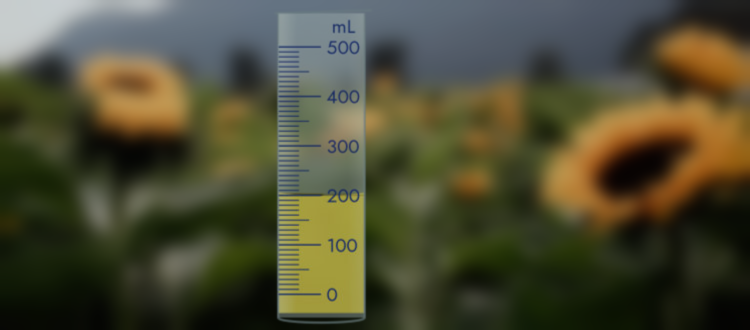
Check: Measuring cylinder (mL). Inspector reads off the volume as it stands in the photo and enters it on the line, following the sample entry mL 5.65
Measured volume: mL 200
